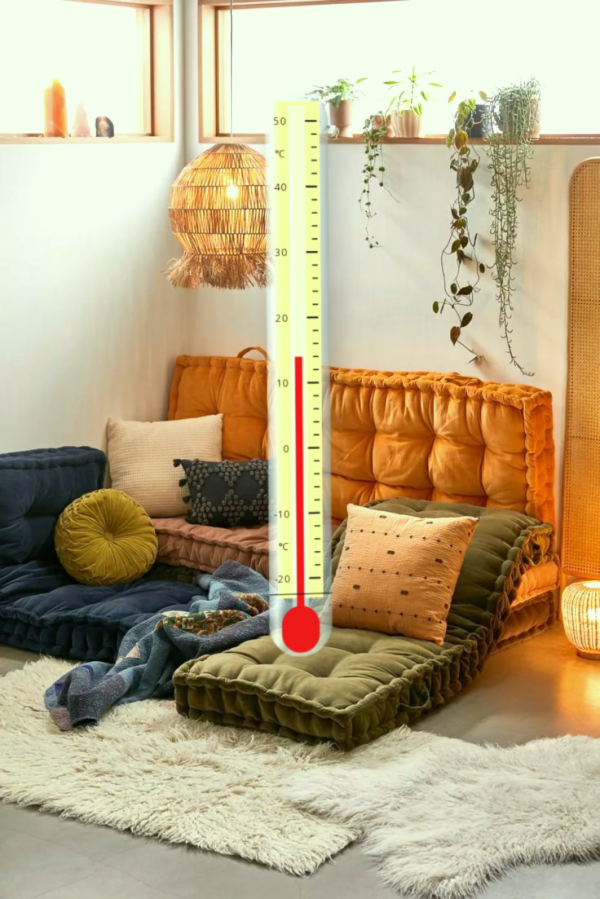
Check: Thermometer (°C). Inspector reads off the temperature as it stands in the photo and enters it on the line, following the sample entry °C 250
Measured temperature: °C 14
